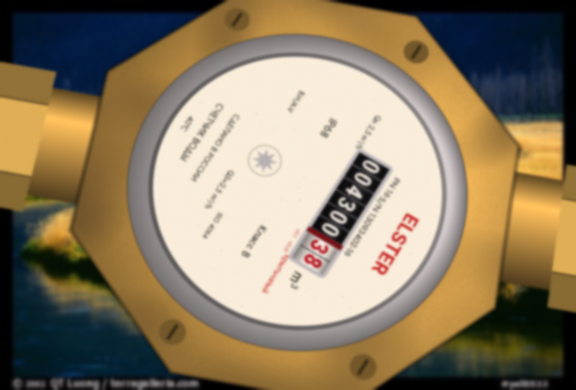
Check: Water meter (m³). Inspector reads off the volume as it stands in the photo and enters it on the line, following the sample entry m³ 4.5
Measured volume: m³ 4300.38
